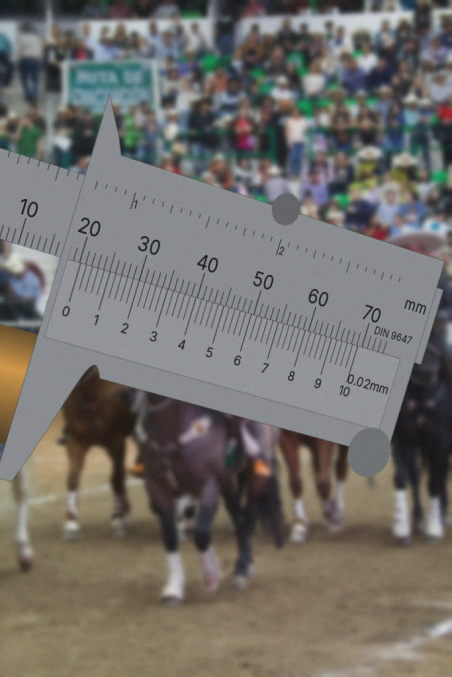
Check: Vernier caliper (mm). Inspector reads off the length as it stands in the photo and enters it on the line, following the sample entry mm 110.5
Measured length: mm 20.2
